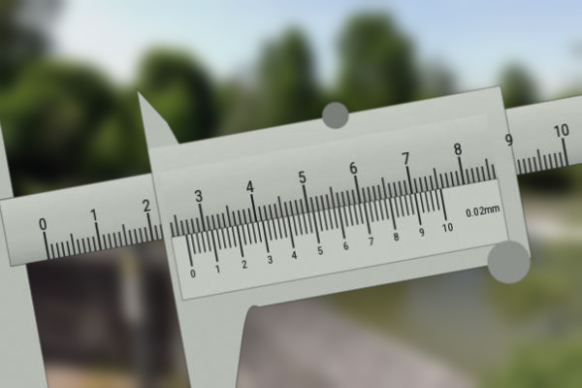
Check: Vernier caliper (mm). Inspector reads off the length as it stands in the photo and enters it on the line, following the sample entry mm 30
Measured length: mm 26.5
